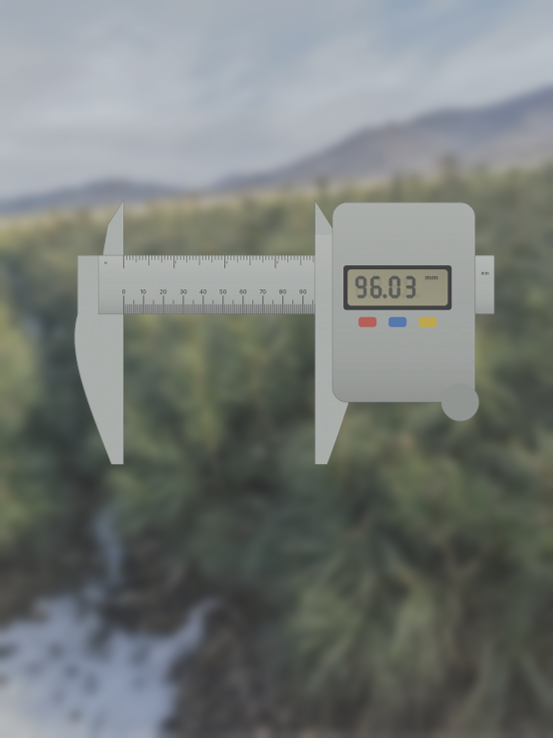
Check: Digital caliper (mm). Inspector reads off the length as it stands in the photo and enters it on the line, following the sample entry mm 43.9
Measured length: mm 96.03
